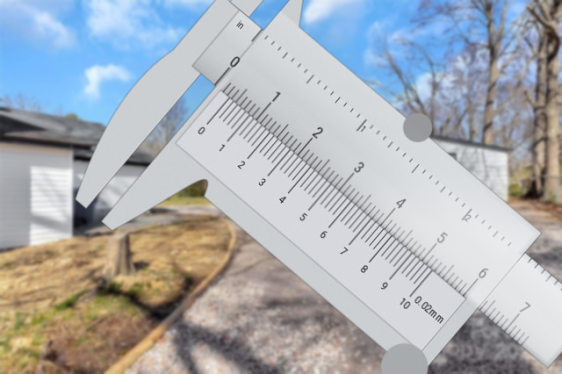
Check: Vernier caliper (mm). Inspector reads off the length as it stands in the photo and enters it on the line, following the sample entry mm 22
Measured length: mm 3.6
